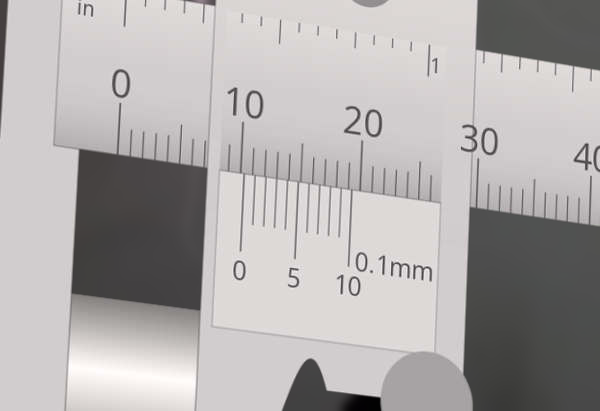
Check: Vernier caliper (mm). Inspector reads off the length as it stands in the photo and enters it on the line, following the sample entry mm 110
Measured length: mm 10.3
